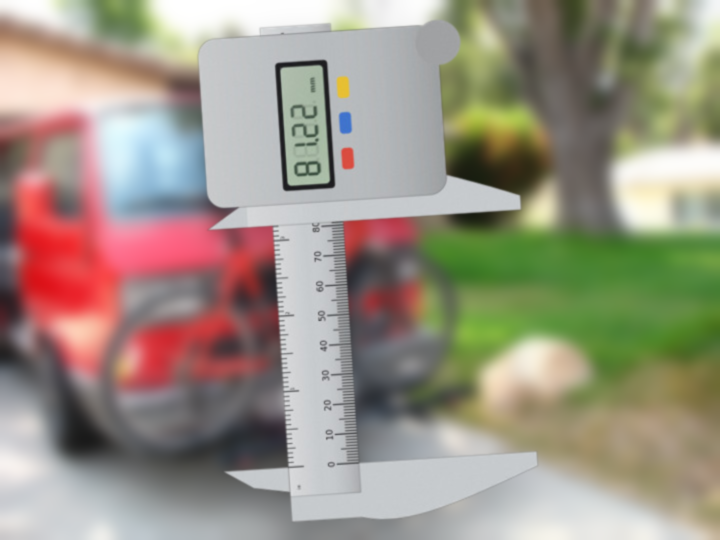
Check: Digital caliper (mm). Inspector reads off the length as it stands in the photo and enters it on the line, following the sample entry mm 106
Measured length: mm 81.22
